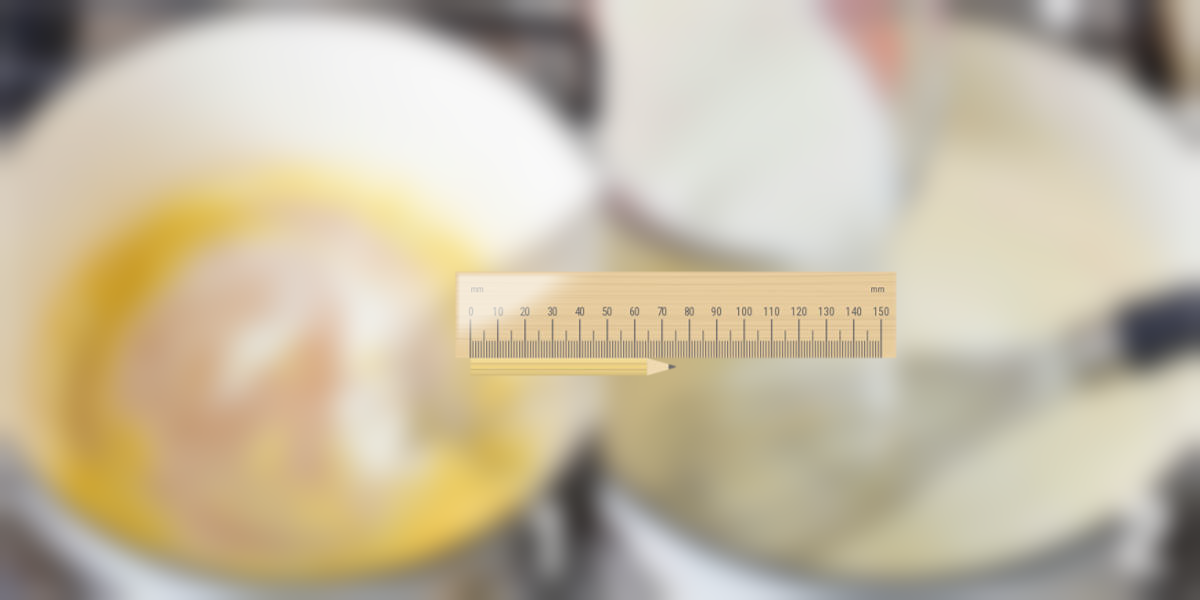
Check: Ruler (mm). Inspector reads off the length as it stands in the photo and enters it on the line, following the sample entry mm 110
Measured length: mm 75
